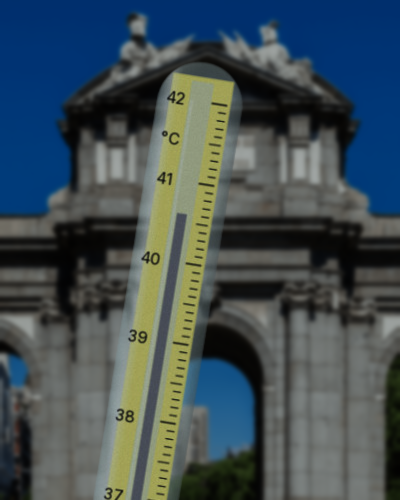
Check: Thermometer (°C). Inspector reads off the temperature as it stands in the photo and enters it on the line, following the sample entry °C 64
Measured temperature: °C 40.6
